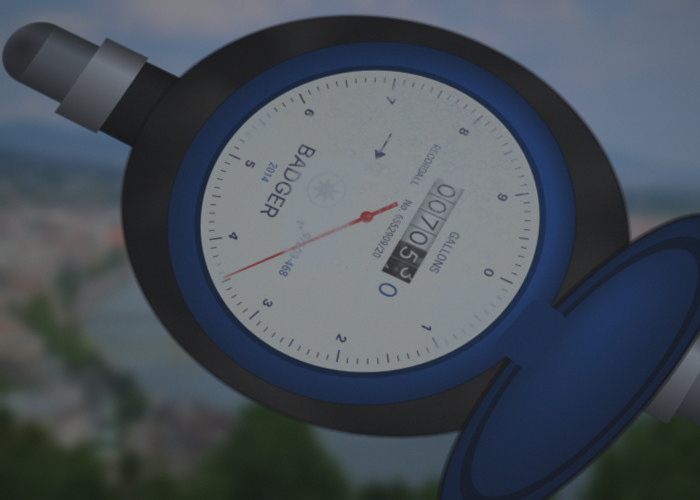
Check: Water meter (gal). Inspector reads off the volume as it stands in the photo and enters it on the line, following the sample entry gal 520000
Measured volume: gal 70533.5
